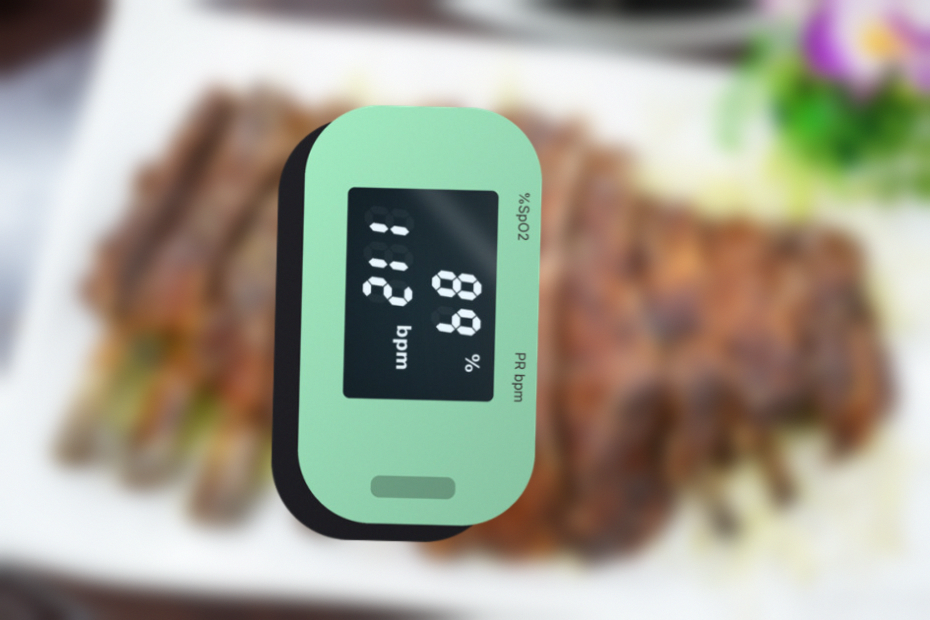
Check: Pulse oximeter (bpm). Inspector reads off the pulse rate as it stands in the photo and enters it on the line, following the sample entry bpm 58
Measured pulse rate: bpm 112
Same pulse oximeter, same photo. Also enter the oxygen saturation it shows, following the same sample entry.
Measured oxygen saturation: % 89
